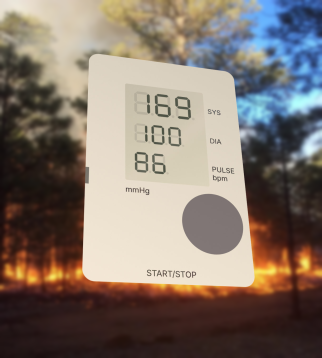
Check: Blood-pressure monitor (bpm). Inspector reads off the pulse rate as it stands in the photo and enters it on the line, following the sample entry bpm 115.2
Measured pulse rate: bpm 86
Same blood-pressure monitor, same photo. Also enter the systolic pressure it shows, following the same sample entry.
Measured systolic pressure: mmHg 169
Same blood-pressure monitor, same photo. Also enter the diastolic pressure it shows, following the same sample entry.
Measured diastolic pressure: mmHg 100
